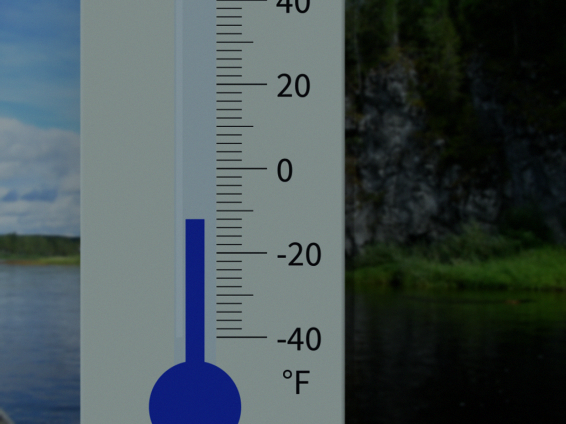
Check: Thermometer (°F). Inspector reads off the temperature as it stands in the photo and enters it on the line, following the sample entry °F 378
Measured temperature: °F -12
